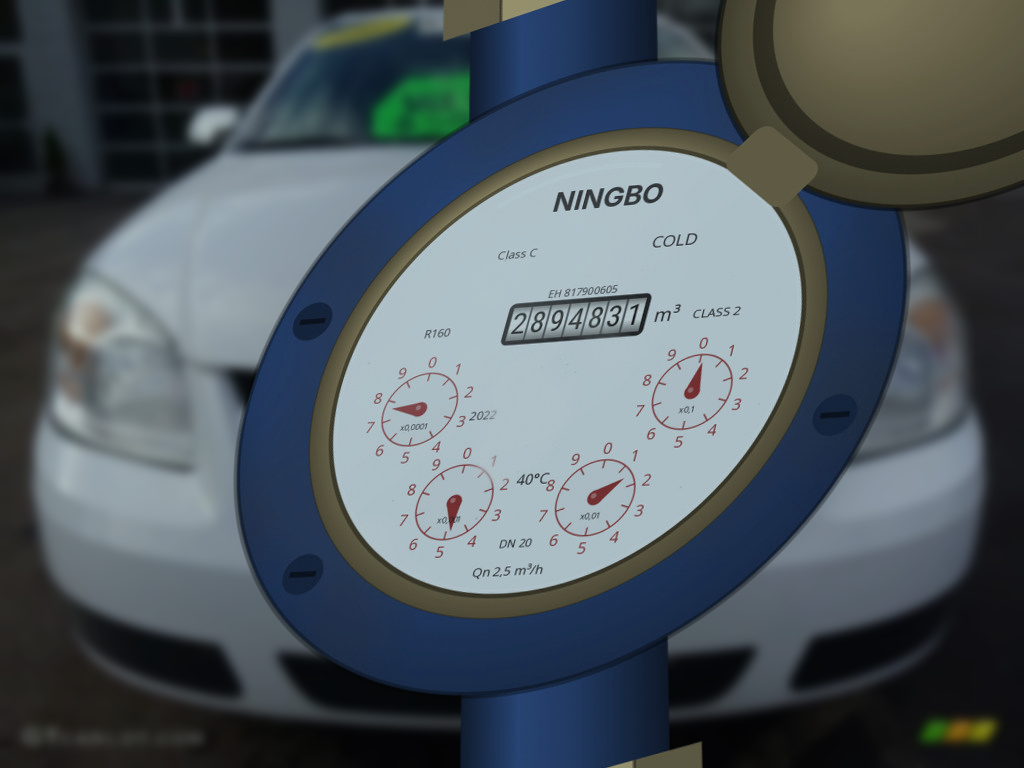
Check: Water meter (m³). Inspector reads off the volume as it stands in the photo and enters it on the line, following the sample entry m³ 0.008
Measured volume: m³ 2894831.0147
